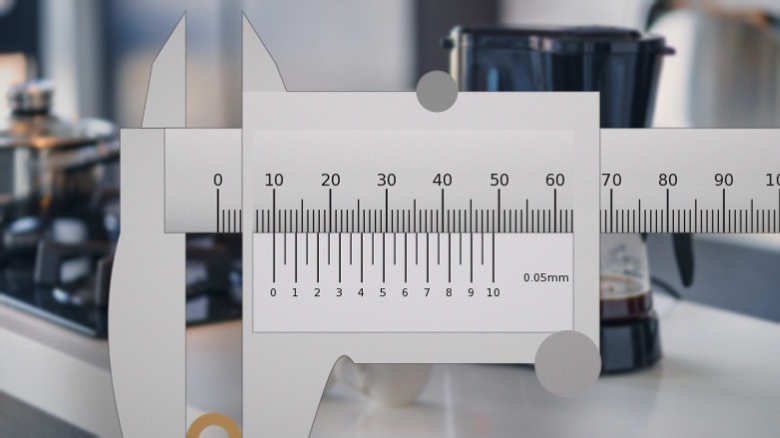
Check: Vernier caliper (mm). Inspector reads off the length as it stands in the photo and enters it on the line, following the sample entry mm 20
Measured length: mm 10.0
